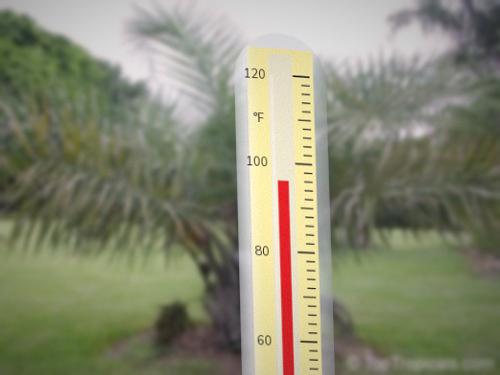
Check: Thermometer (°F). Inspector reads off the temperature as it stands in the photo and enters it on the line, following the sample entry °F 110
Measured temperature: °F 96
